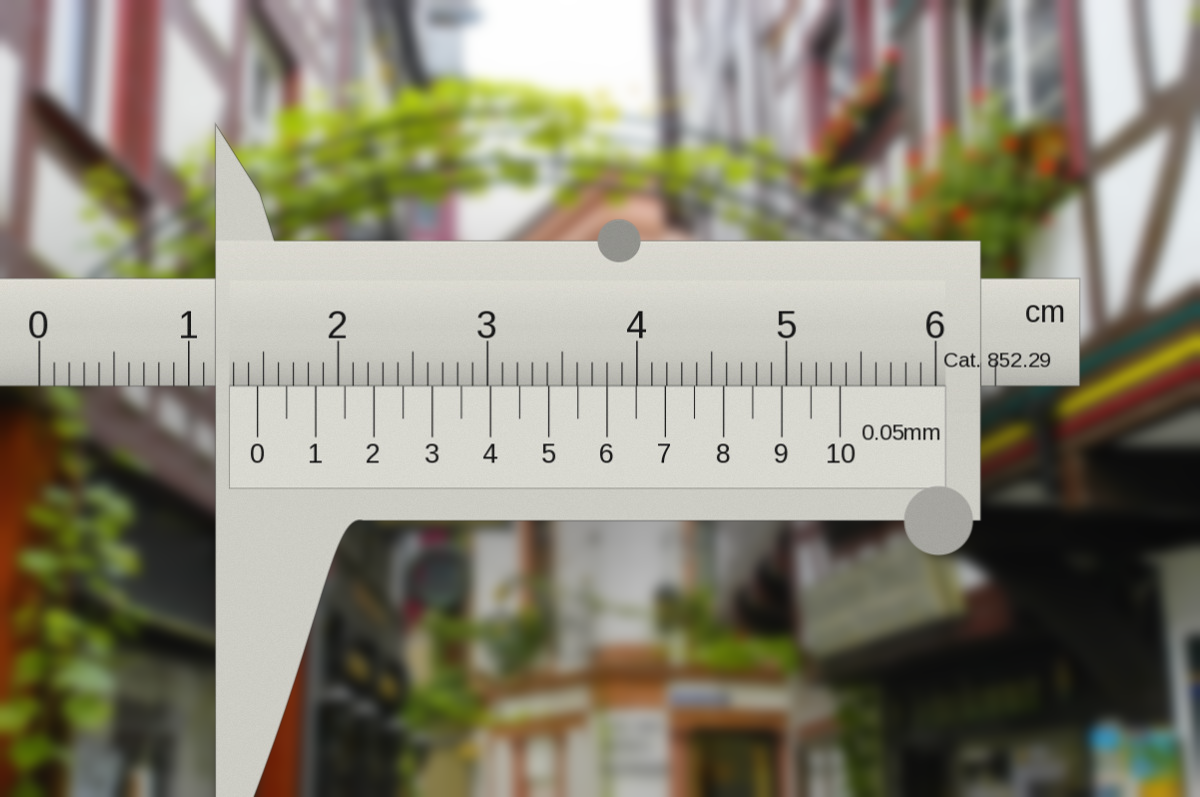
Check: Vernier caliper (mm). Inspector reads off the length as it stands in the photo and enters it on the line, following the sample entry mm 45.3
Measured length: mm 14.6
